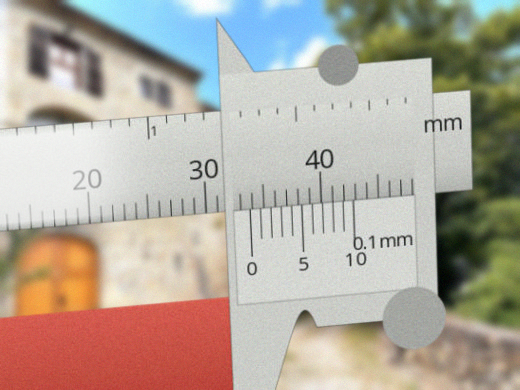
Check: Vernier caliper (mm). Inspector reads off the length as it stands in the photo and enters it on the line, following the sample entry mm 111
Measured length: mm 33.8
